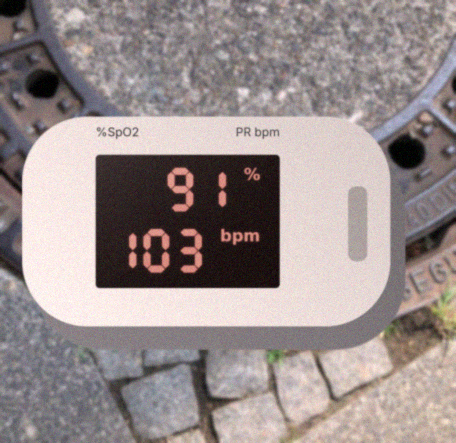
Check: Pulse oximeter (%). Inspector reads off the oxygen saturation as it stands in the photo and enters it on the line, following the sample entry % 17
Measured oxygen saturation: % 91
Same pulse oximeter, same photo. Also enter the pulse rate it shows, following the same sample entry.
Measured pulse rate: bpm 103
